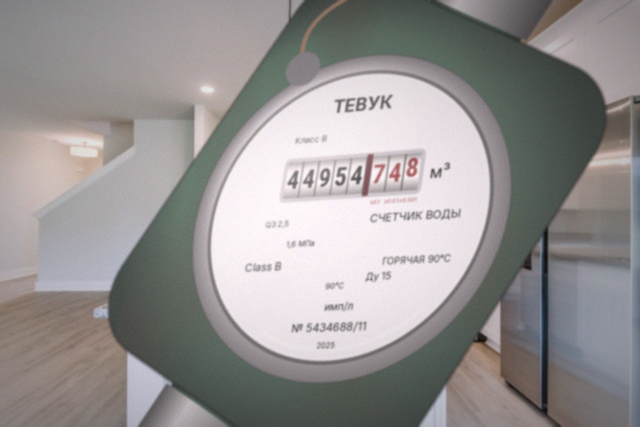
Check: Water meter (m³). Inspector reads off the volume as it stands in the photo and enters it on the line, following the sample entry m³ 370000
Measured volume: m³ 44954.748
